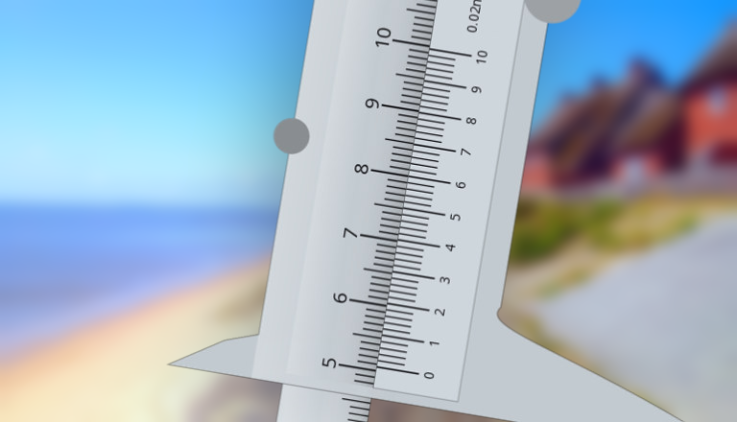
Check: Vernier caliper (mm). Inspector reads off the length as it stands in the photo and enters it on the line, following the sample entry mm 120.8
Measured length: mm 50.6
